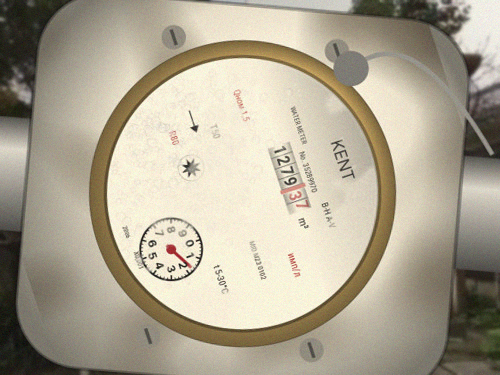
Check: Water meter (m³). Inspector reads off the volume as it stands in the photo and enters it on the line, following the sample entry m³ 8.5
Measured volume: m³ 1279.371
